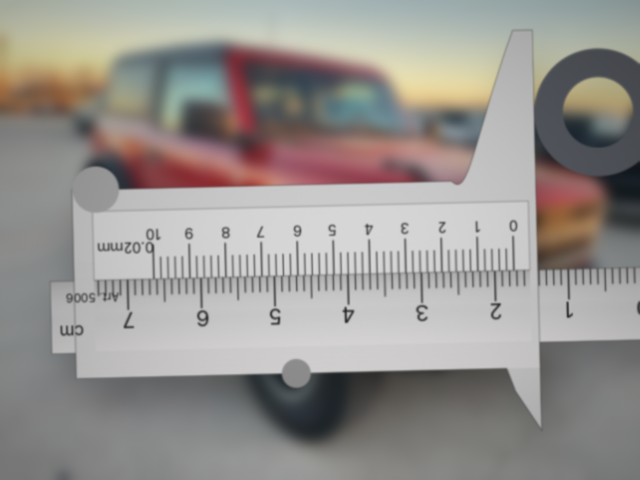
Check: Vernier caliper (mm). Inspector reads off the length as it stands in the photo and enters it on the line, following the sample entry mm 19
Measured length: mm 17.4
